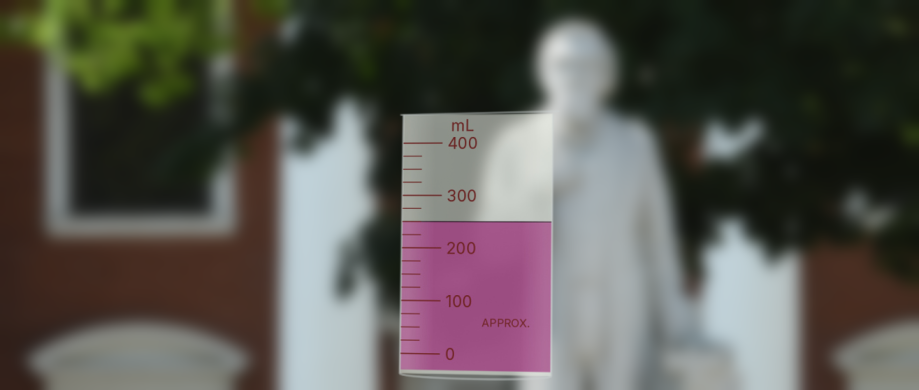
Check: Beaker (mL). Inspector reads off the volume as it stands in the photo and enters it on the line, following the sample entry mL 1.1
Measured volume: mL 250
